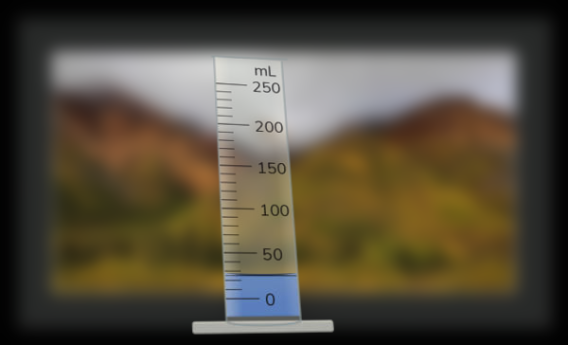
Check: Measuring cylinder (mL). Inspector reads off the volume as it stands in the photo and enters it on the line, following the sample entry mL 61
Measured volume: mL 25
